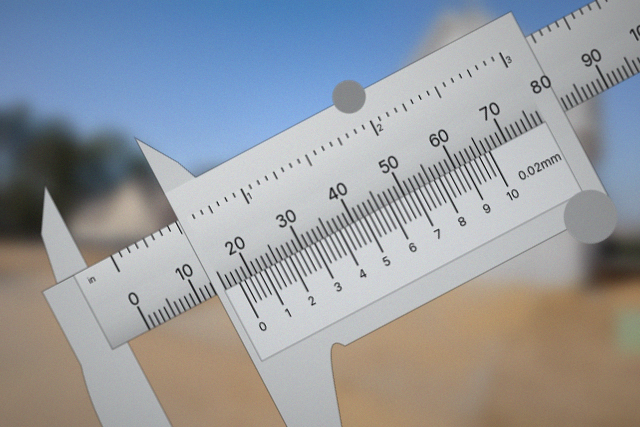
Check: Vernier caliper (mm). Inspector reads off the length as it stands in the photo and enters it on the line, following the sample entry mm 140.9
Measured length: mm 17.6
